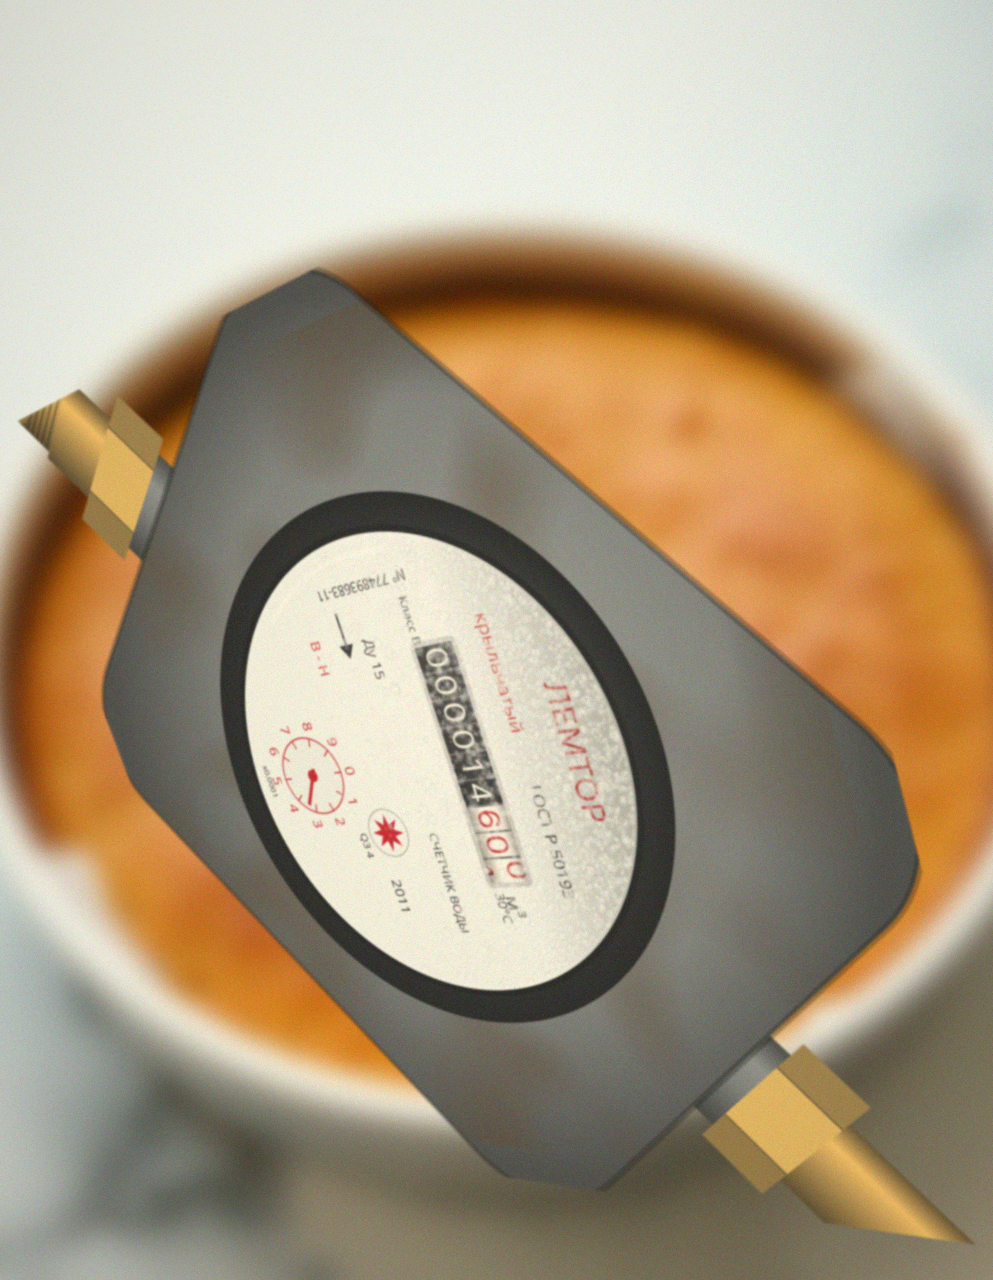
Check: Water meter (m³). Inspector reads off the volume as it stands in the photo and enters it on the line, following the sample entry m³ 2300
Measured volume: m³ 14.6003
